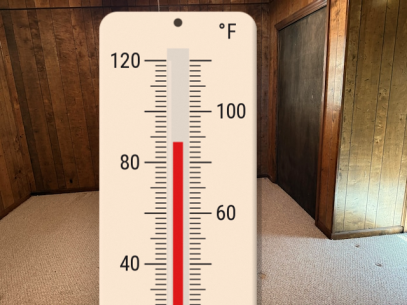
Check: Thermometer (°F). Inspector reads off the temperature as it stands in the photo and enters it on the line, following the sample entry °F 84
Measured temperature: °F 88
